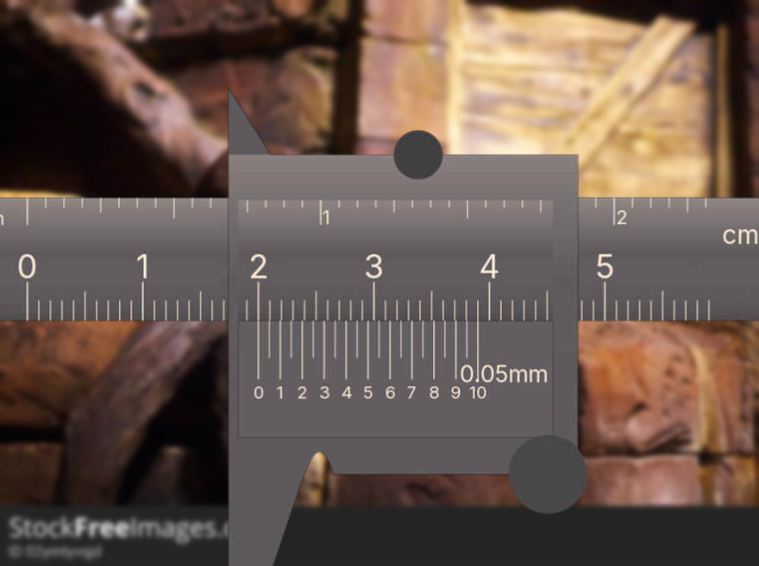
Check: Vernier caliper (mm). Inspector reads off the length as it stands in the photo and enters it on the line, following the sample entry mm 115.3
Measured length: mm 20.0
